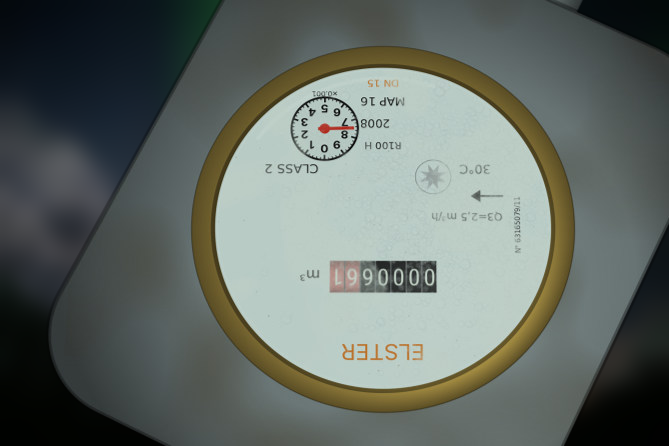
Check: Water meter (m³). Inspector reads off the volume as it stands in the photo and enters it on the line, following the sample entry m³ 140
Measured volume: m³ 6.617
